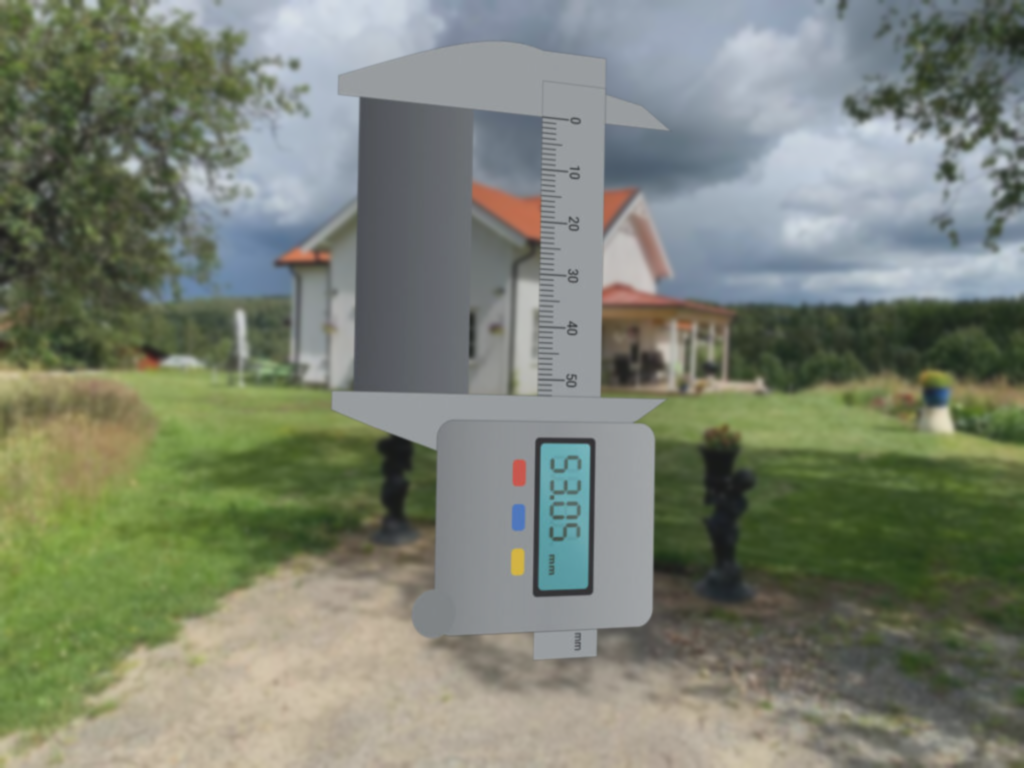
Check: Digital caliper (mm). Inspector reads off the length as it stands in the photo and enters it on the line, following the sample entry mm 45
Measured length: mm 53.05
